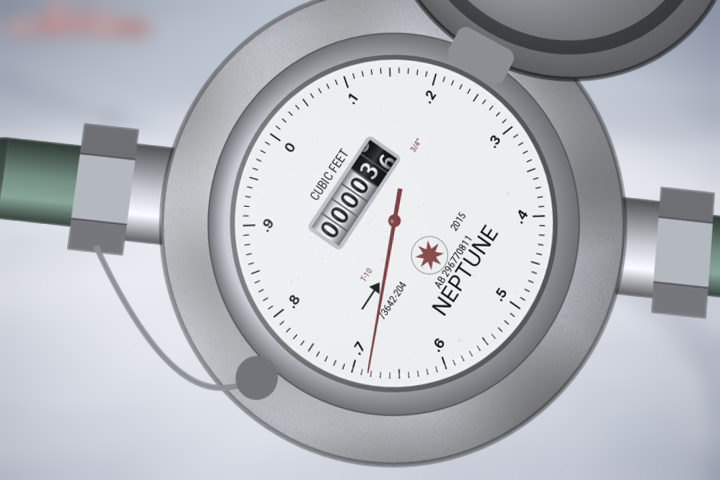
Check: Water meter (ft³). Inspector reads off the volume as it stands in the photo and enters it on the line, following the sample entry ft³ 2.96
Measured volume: ft³ 35.68
